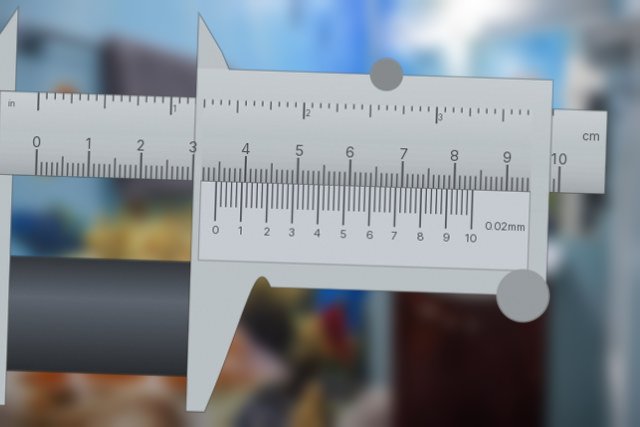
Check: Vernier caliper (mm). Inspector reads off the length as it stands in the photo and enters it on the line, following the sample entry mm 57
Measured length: mm 34.5
